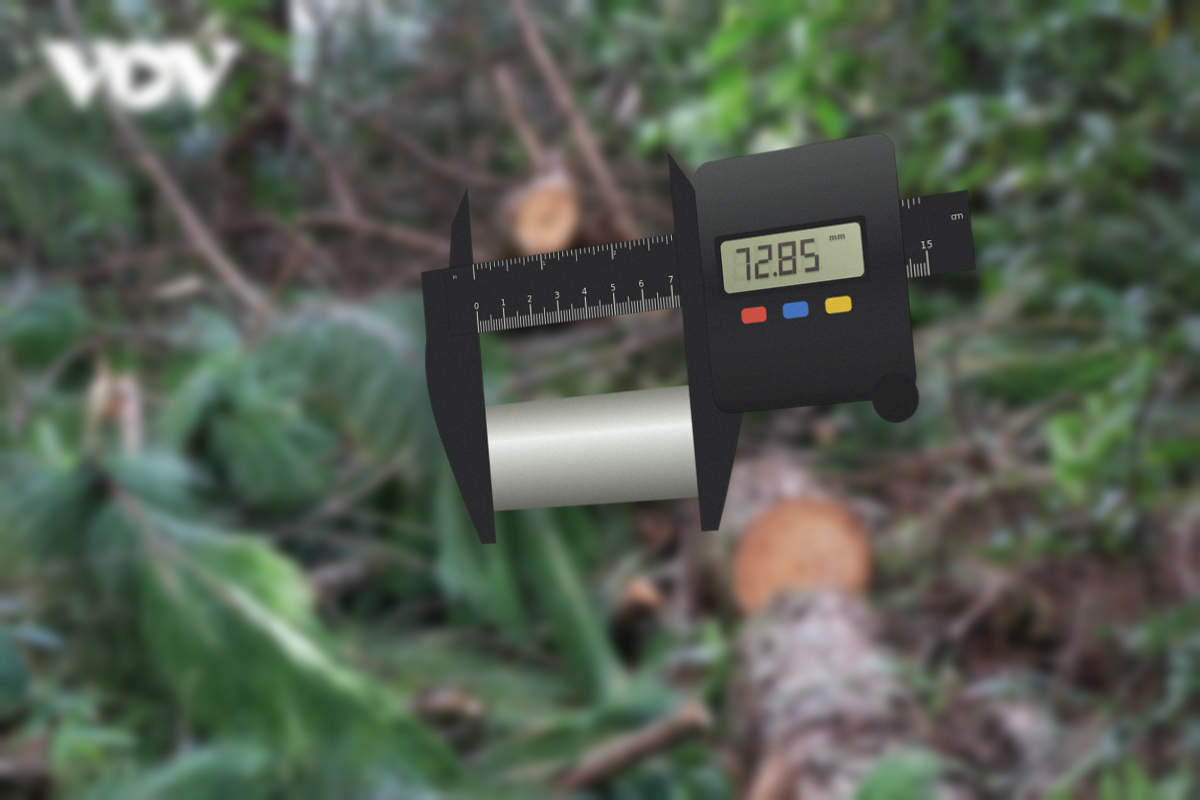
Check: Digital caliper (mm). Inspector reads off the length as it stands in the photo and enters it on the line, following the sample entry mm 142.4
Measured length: mm 72.85
